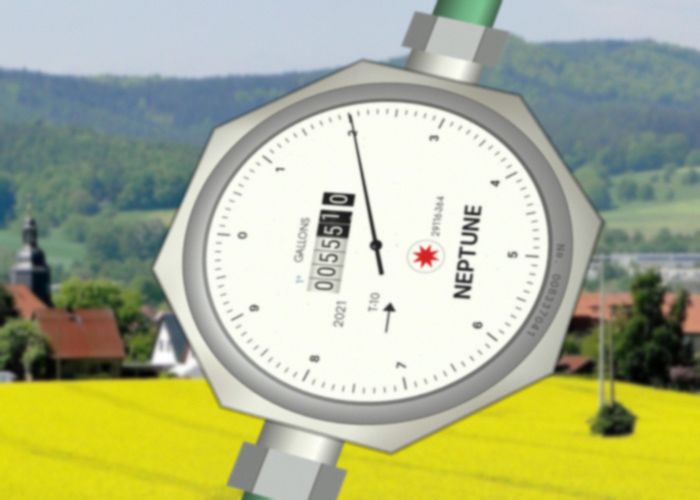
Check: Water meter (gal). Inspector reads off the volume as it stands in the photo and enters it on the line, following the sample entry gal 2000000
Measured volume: gal 55512.0
